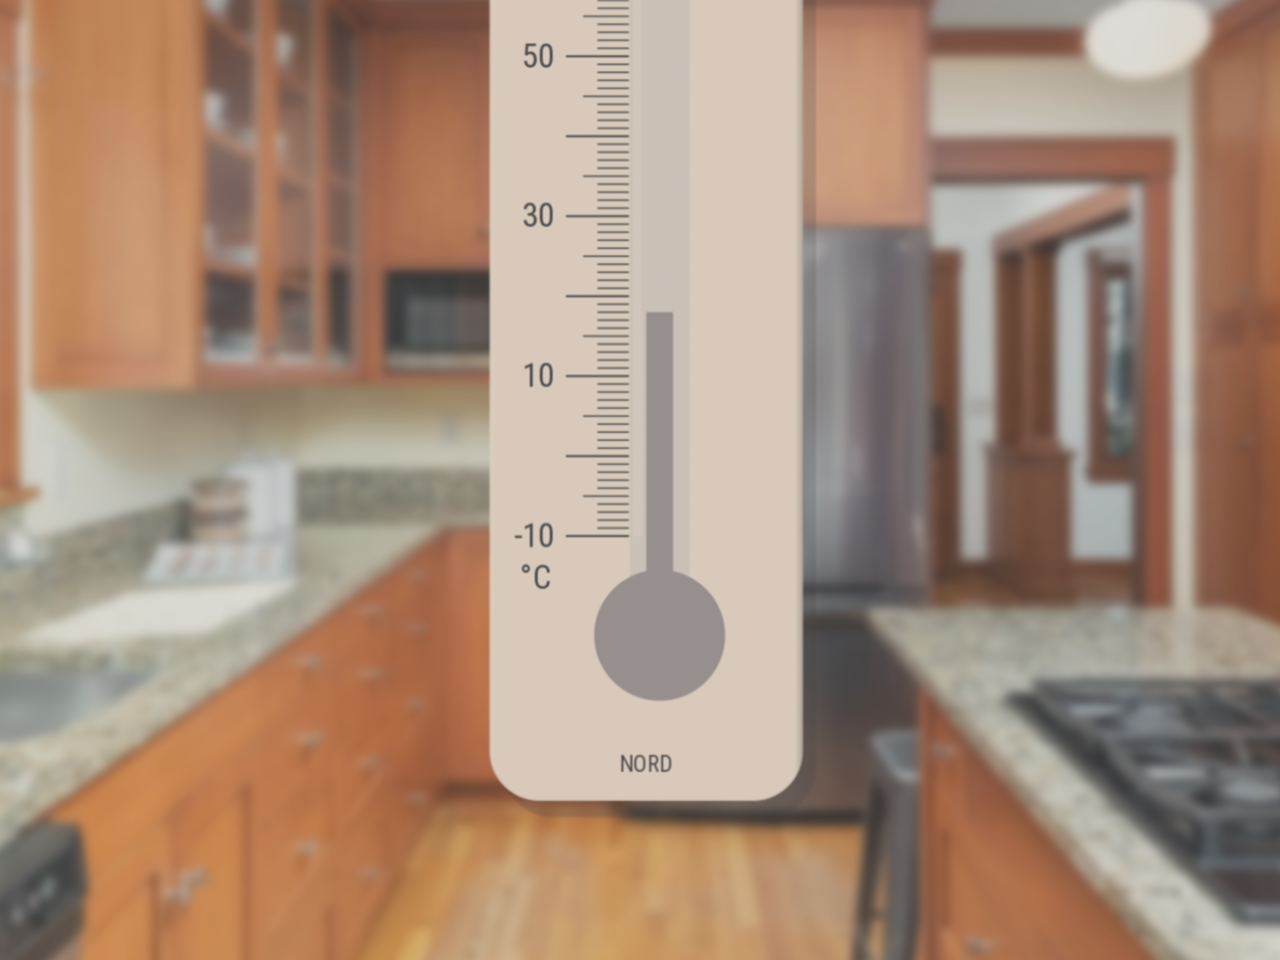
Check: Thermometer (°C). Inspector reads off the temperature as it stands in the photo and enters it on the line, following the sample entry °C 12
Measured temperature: °C 18
